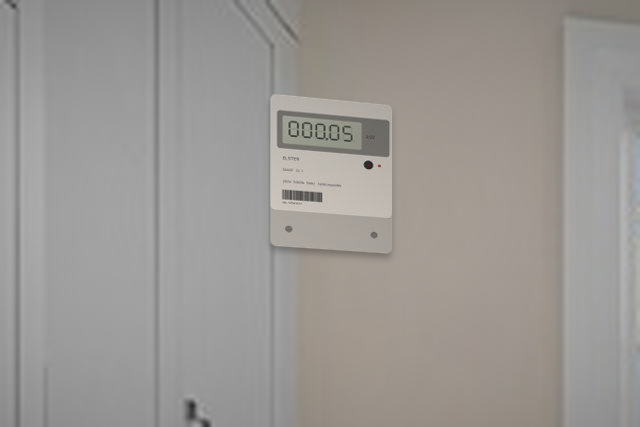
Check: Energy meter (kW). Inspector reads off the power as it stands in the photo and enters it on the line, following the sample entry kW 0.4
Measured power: kW 0.05
